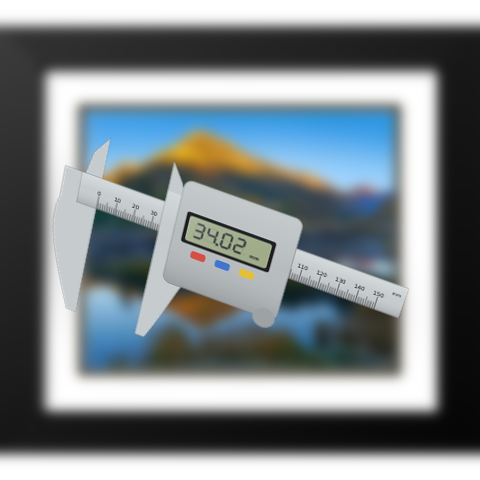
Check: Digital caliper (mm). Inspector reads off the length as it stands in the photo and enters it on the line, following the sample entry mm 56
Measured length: mm 34.02
